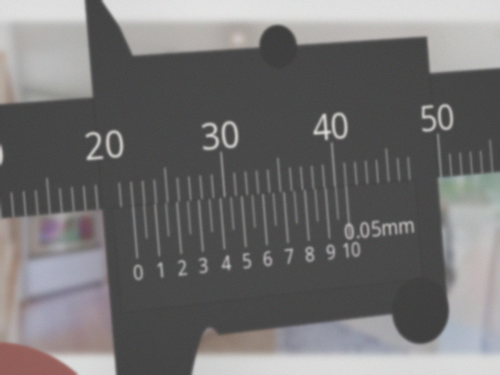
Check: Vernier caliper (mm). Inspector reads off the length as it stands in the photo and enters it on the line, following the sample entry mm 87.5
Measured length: mm 22.0
